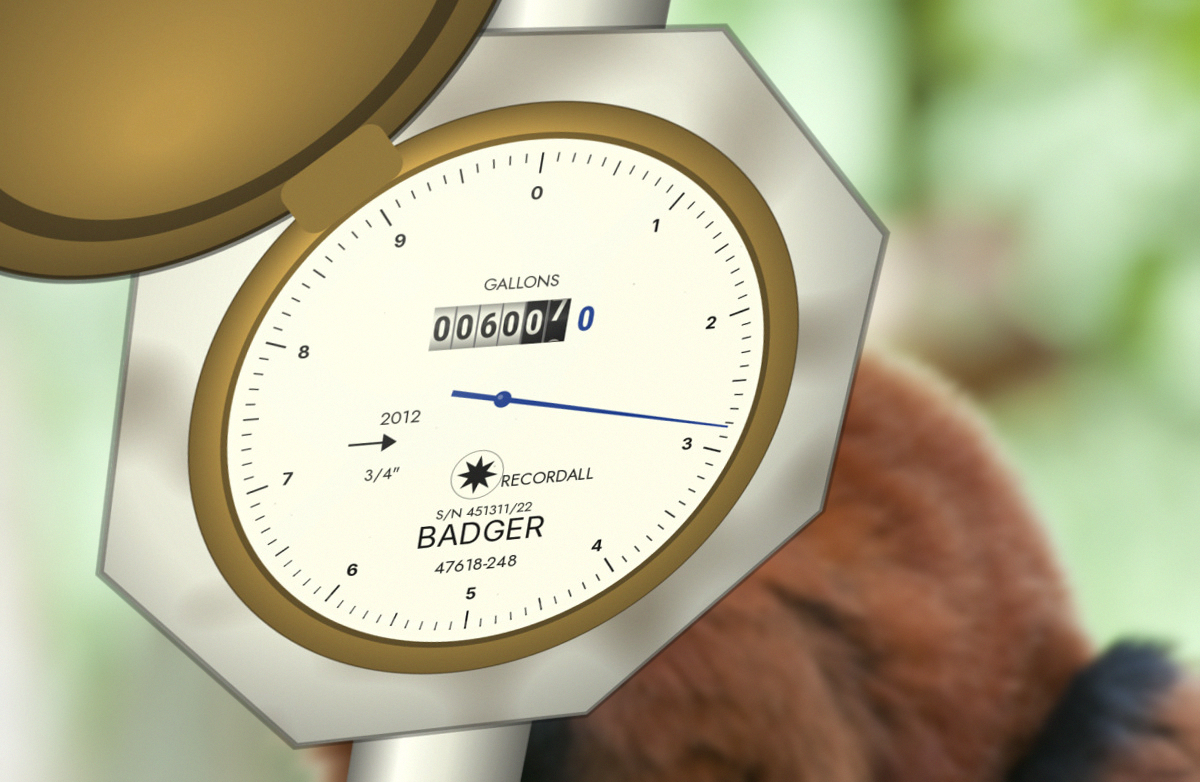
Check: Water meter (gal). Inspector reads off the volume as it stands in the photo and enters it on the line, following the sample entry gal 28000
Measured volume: gal 60072.8
